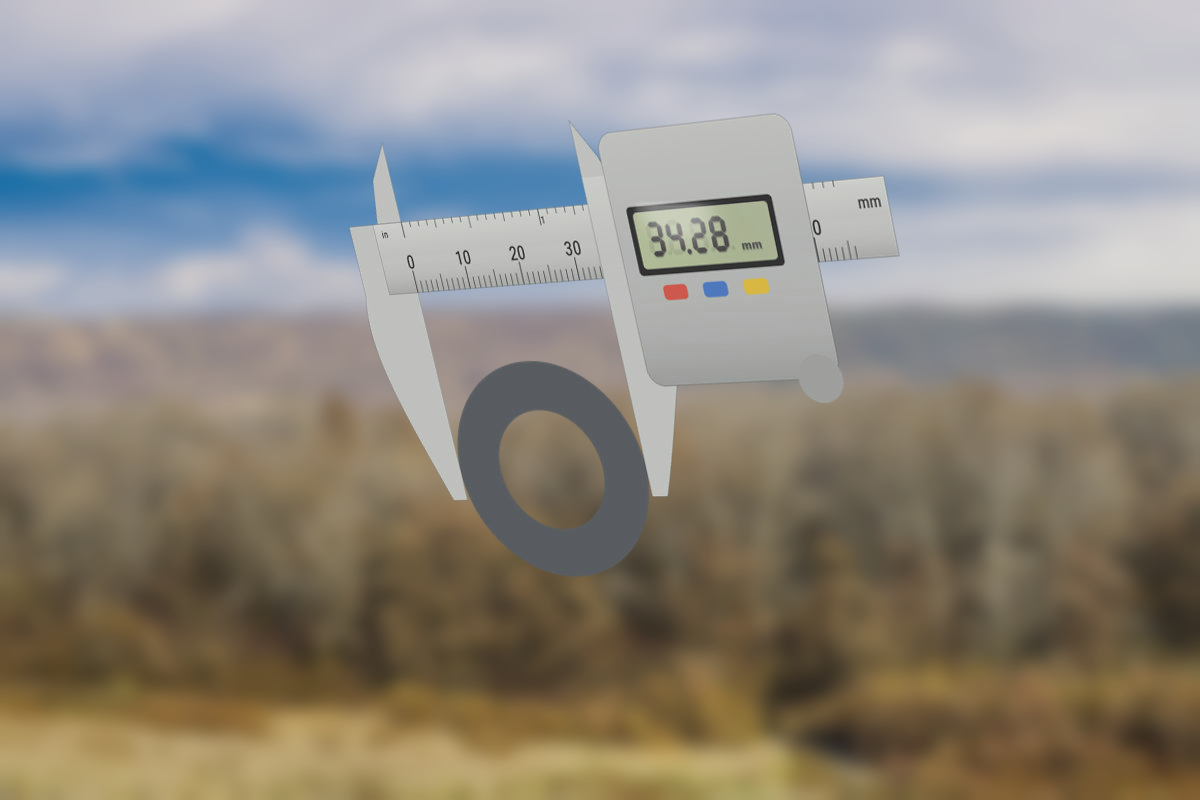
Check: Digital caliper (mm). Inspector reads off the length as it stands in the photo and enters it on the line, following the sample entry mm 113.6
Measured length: mm 34.28
